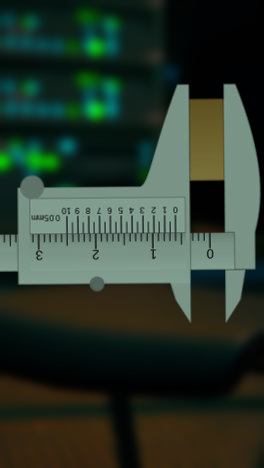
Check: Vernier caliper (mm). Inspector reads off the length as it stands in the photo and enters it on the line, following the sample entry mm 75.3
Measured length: mm 6.0
